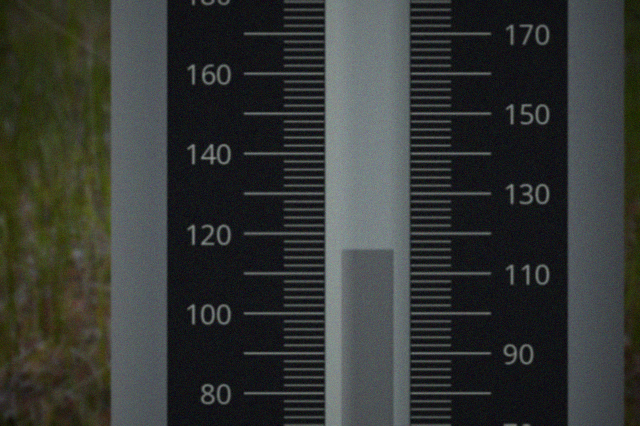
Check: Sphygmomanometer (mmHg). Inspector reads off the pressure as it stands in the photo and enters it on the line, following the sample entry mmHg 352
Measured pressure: mmHg 116
